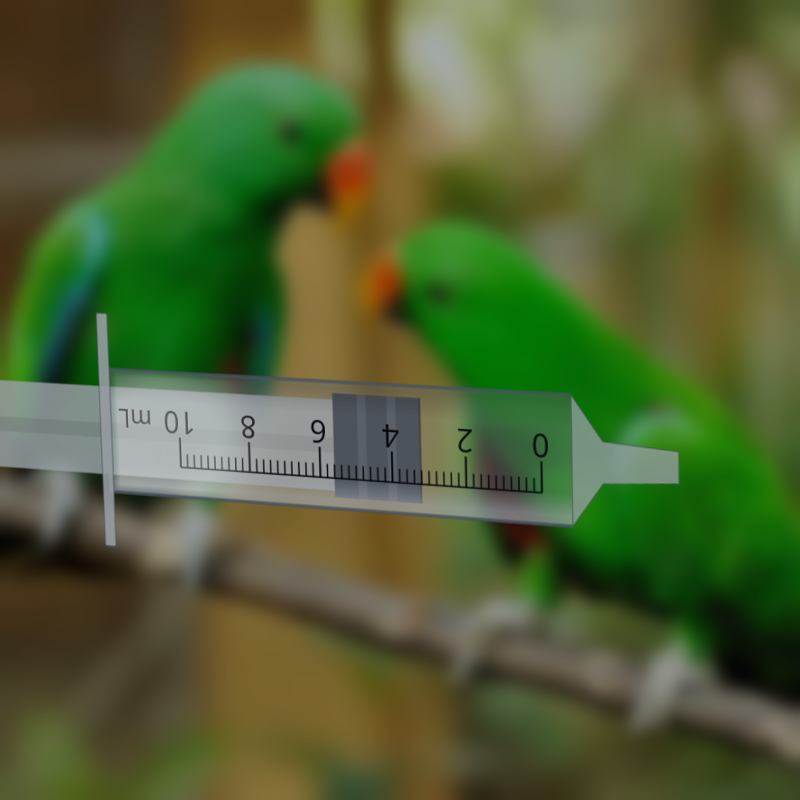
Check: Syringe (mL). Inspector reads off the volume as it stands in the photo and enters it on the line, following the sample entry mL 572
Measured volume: mL 3.2
